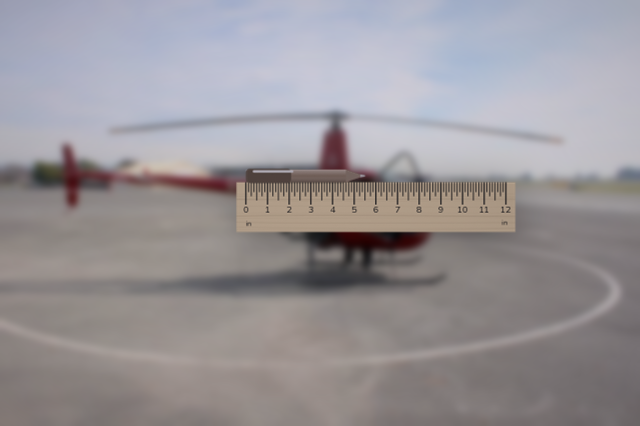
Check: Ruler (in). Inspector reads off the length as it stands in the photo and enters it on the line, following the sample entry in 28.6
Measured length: in 5.5
